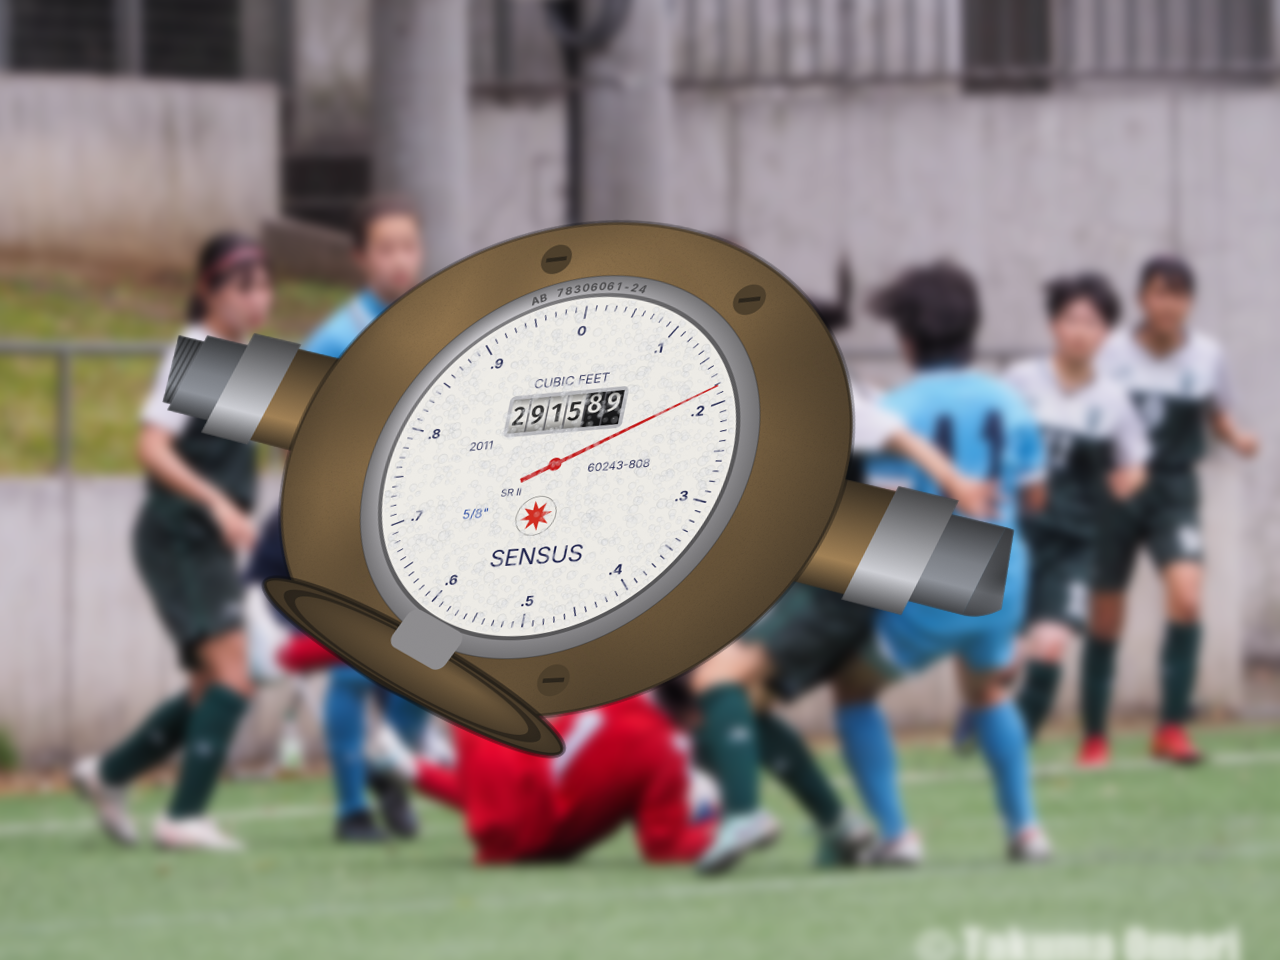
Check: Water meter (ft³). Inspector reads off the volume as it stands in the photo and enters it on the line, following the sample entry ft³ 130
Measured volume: ft³ 291589.18
